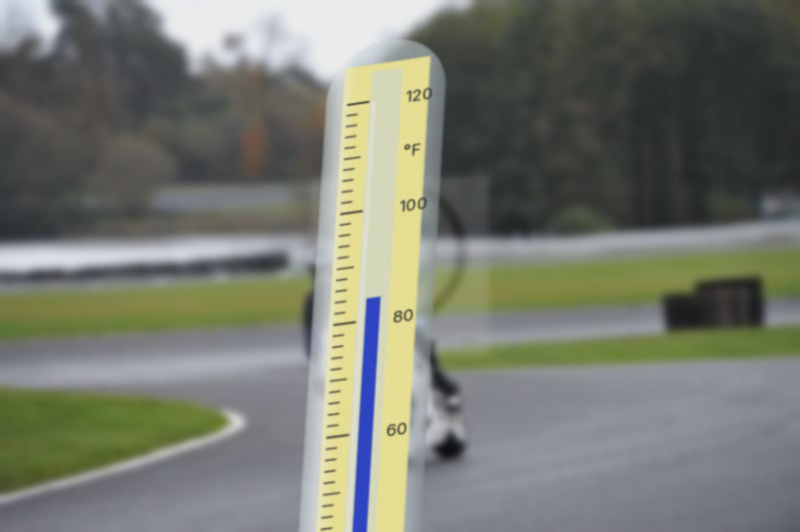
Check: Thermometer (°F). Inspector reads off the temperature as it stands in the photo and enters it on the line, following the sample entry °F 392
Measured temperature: °F 84
